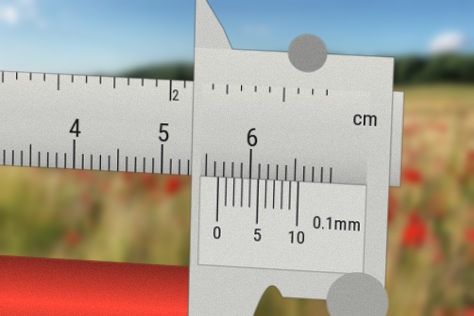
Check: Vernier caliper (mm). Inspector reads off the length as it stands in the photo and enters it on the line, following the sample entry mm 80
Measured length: mm 56.4
